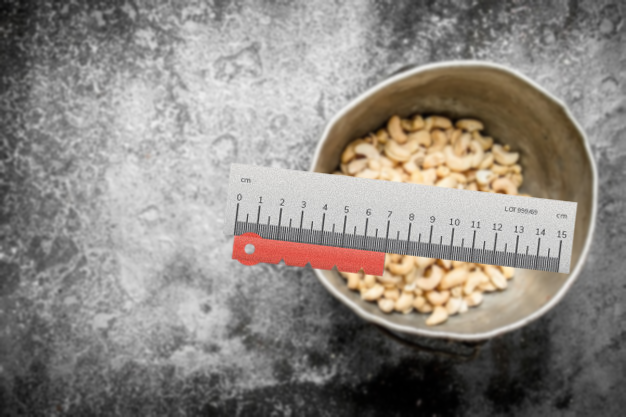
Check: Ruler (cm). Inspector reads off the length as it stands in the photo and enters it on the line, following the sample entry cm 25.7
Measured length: cm 7
